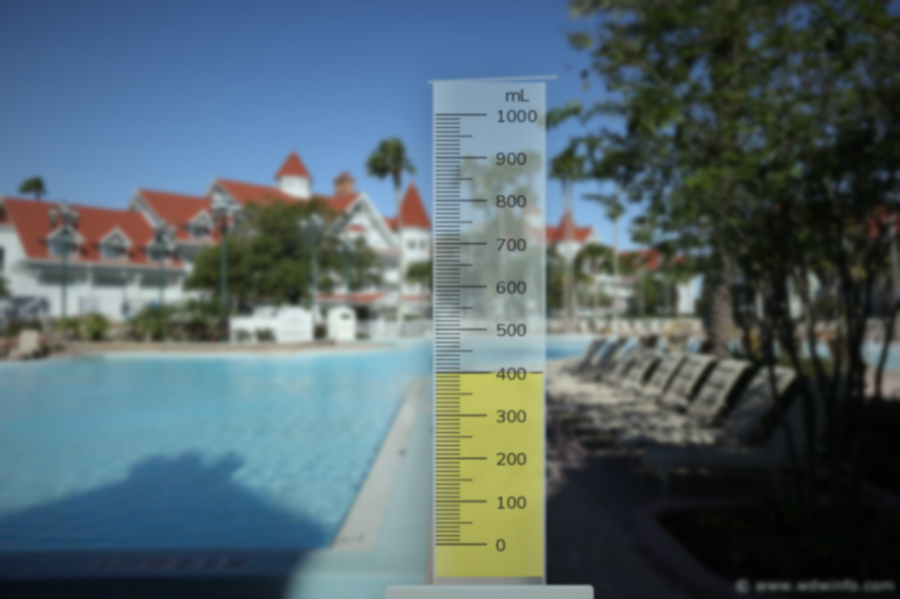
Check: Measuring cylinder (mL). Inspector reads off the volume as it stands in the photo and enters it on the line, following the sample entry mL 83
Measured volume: mL 400
